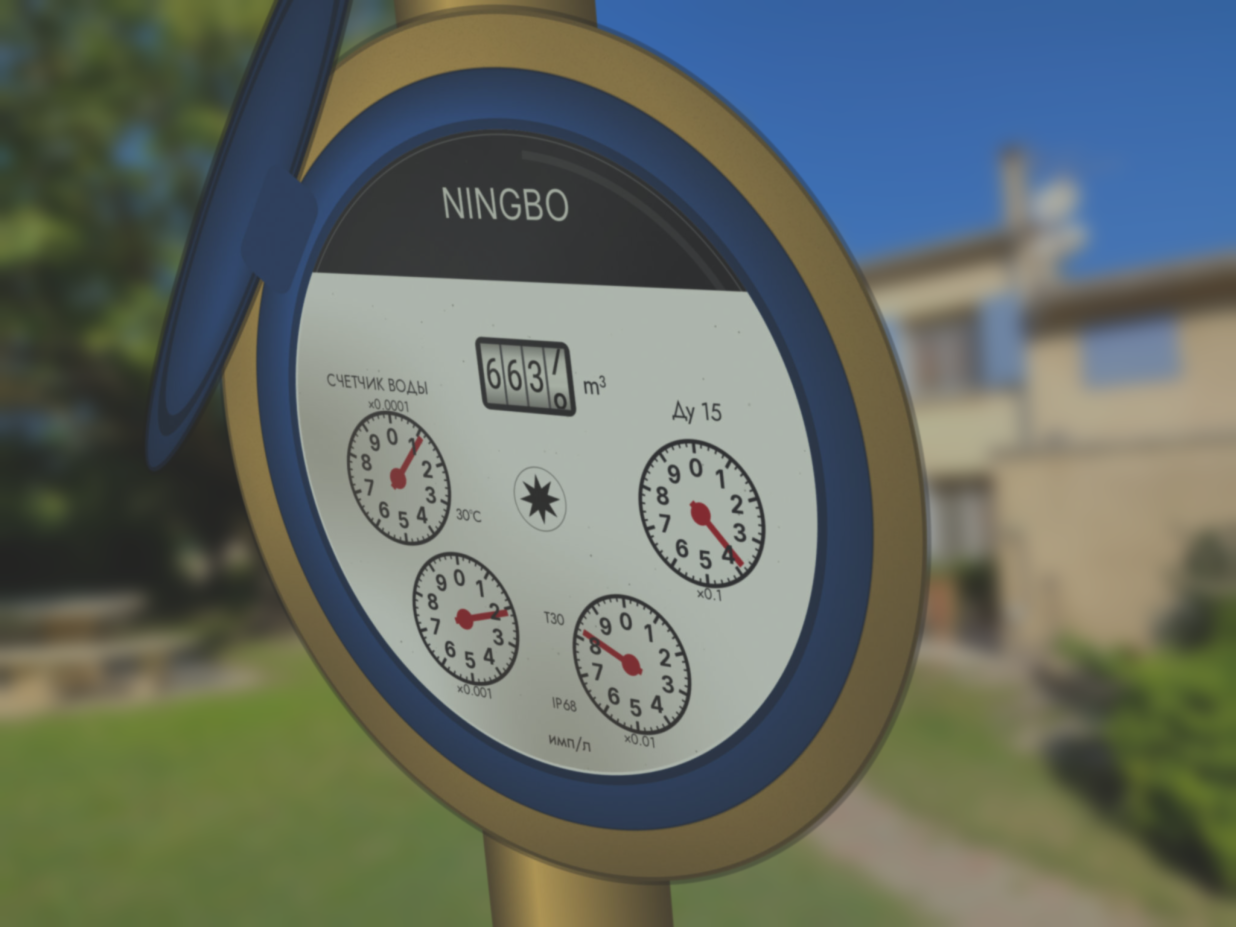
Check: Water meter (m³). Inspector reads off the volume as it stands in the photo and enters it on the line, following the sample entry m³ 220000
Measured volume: m³ 6637.3821
